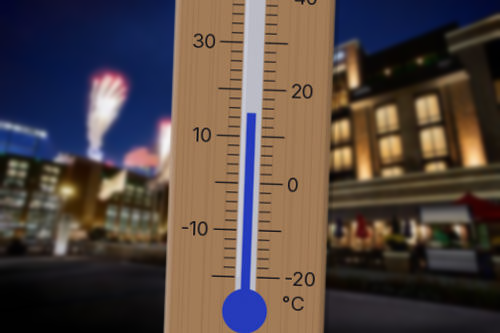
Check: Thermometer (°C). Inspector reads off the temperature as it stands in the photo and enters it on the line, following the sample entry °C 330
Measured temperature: °C 15
